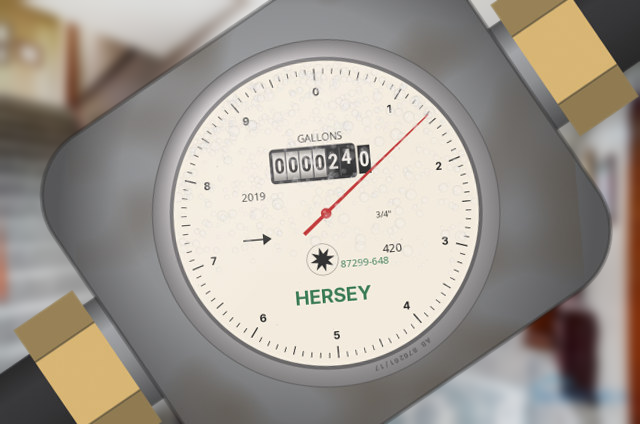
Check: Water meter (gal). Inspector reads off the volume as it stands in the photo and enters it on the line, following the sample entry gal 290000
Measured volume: gal 241.4
